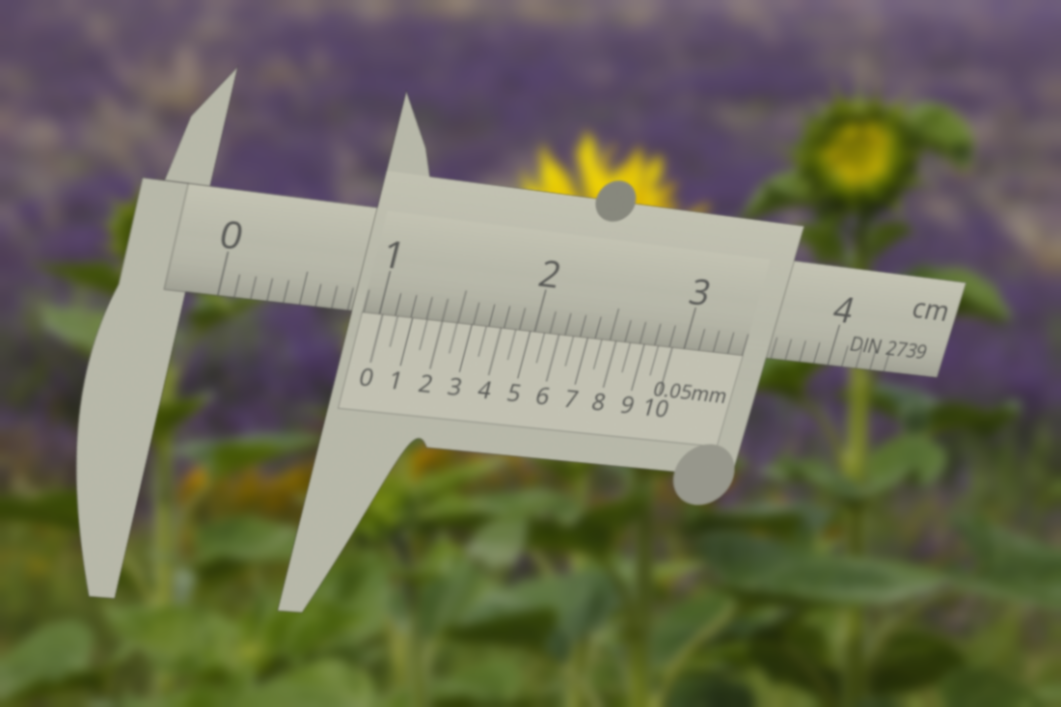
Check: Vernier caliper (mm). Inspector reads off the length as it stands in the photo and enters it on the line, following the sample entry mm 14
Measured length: mm 10.2
